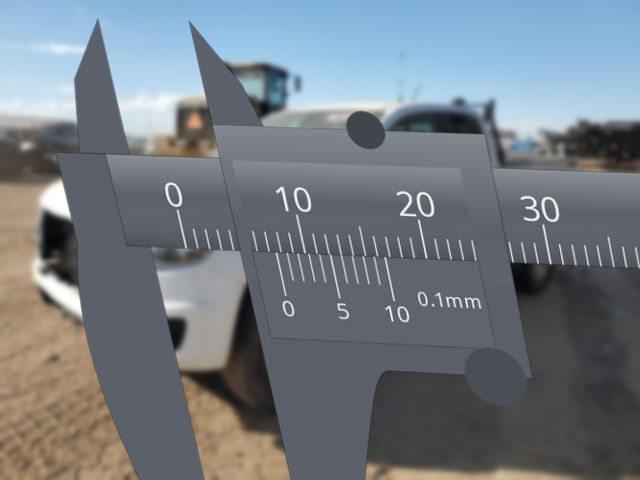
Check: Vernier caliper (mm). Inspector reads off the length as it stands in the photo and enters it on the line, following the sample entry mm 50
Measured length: mm 7.6
